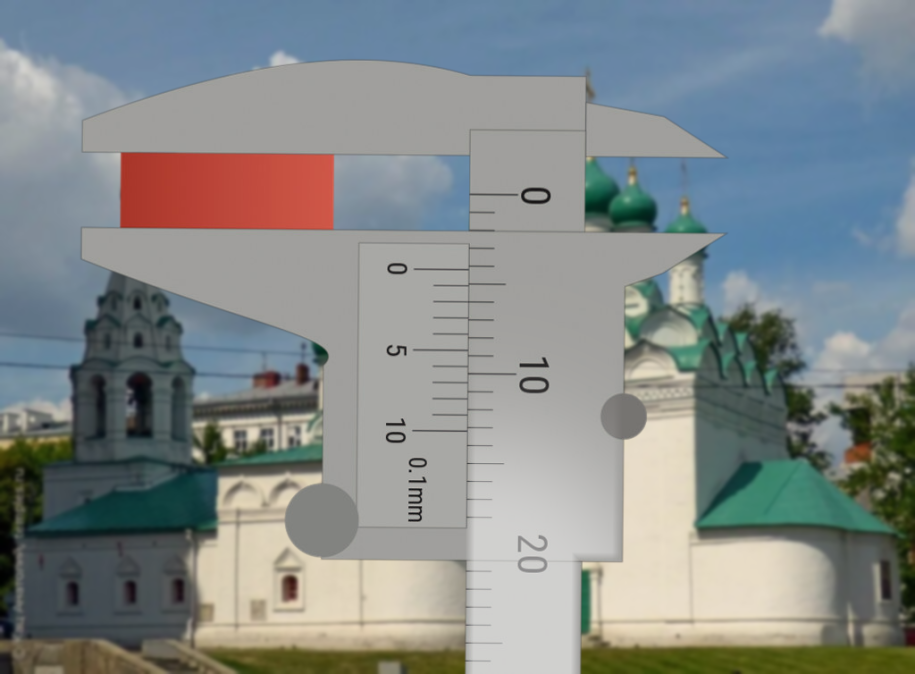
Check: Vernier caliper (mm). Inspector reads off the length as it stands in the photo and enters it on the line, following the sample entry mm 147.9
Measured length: mm 4.2
